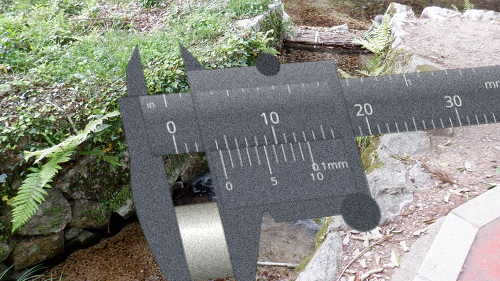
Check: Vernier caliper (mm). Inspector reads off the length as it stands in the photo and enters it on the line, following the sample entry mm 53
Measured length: mm 4.2
